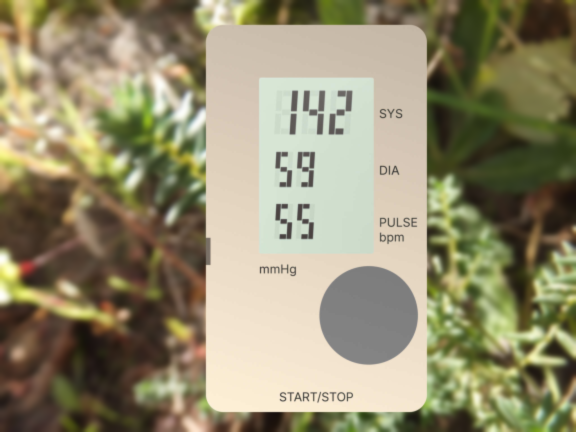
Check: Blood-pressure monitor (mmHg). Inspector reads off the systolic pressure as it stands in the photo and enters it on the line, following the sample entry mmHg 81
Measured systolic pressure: mmHg 142
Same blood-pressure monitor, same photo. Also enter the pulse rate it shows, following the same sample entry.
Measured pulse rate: bpm 55
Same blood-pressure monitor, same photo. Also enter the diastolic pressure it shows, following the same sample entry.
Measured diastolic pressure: mmHg 59
